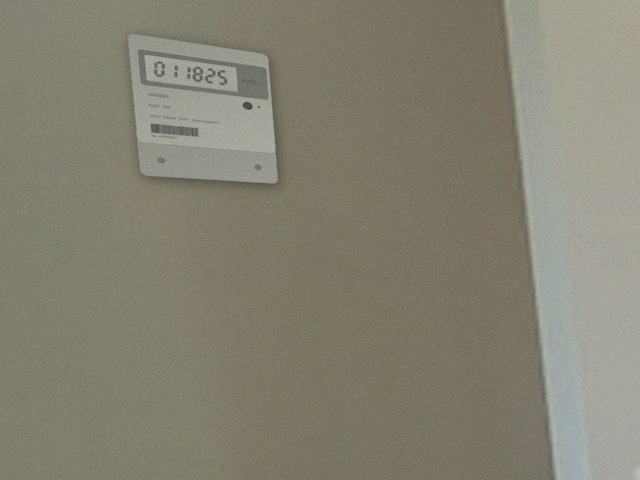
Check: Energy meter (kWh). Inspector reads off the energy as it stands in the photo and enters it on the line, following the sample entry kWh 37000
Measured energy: kWh 11825
